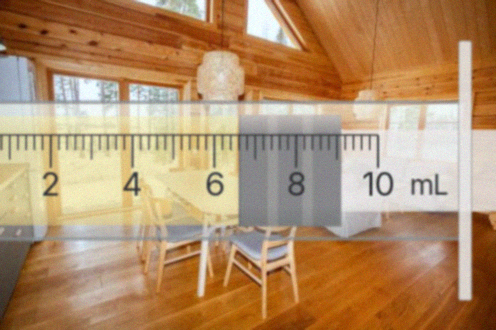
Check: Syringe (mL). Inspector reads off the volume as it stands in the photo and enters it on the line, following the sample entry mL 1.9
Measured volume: mL 6.6
